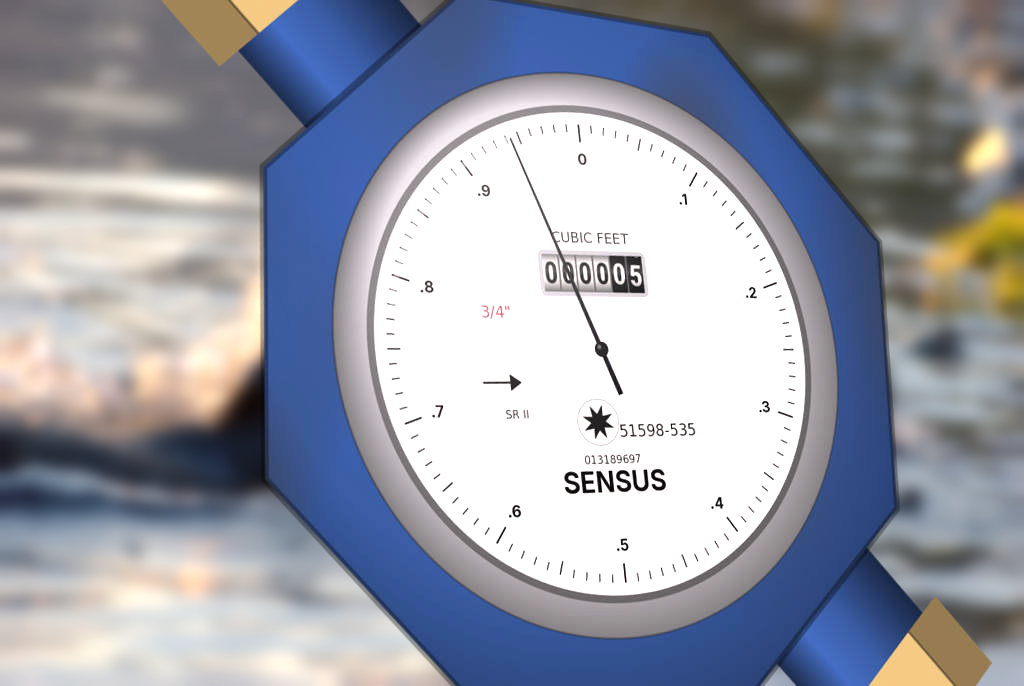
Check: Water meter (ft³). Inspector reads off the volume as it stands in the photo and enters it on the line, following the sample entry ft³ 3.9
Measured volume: ft³ 4.94
